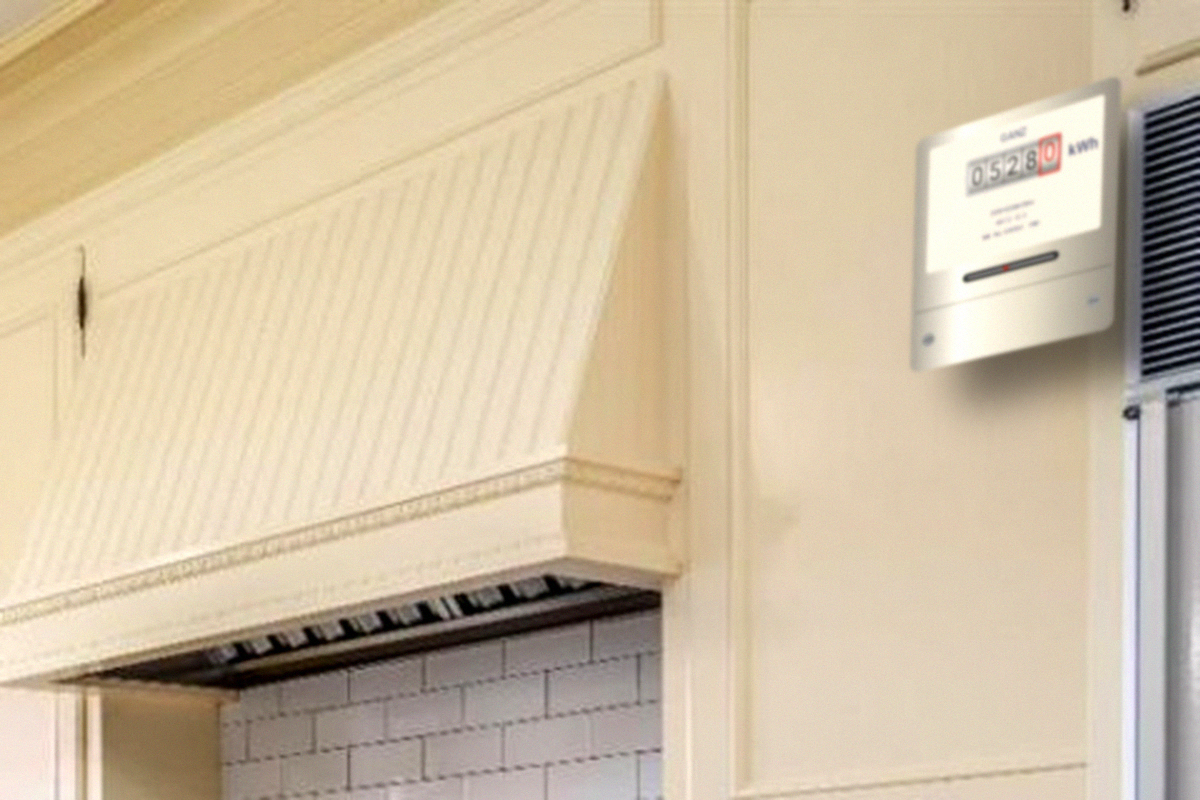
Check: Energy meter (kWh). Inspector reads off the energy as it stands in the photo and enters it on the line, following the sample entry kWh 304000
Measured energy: kWh 528.0
